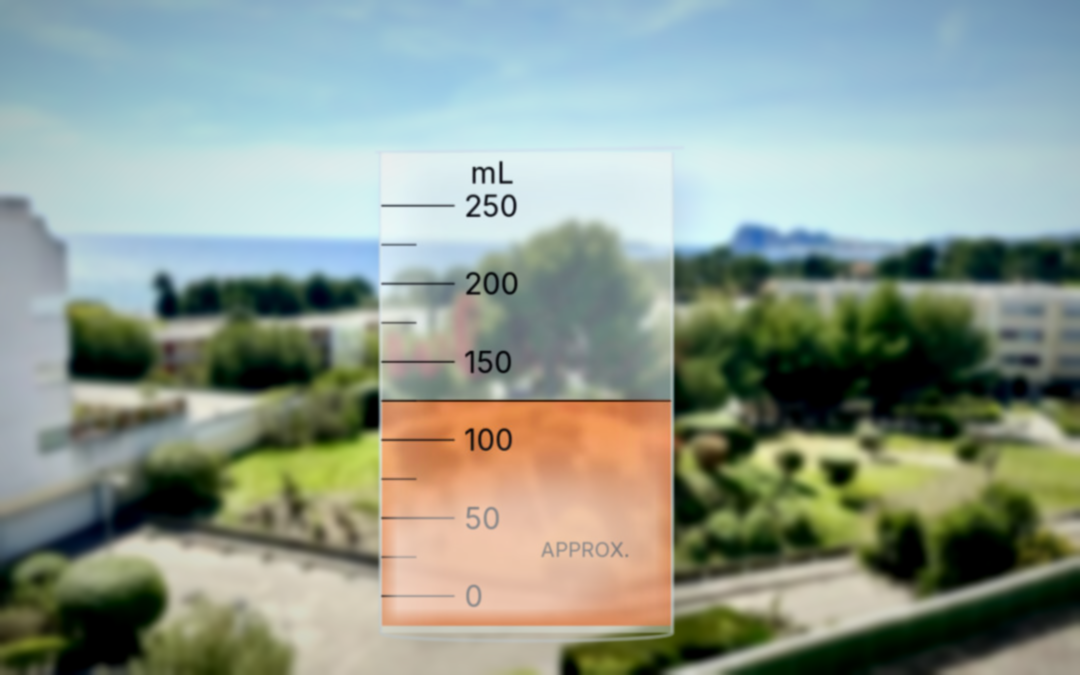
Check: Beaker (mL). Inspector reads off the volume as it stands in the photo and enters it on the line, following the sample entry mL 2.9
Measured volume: mL 125
